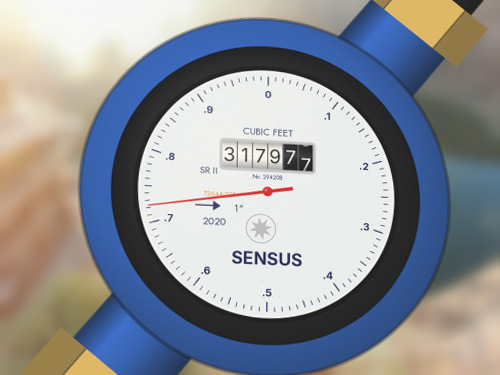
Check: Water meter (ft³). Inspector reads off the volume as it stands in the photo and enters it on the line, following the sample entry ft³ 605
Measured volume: ft³ 317976.72
